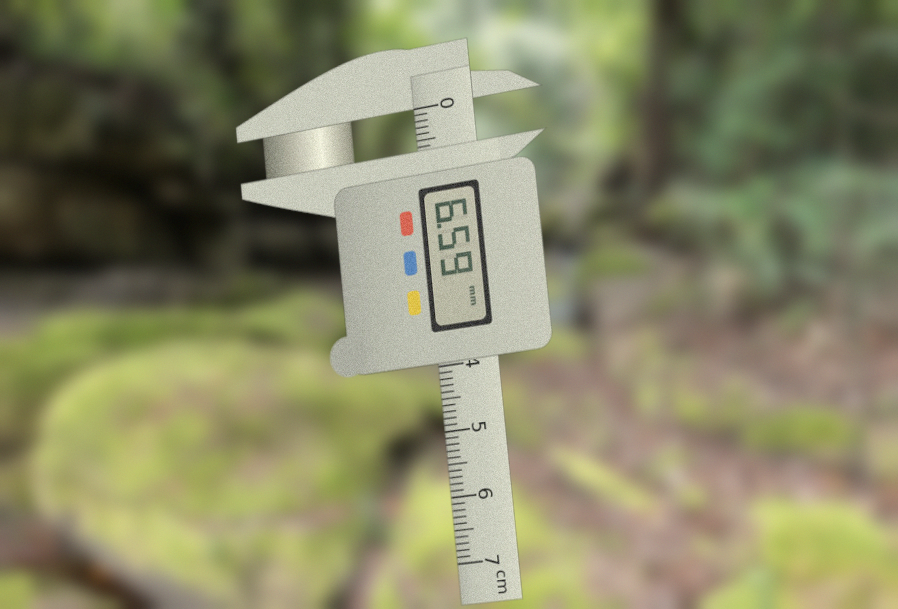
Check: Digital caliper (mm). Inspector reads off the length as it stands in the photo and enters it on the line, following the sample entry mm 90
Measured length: mm 6.59
